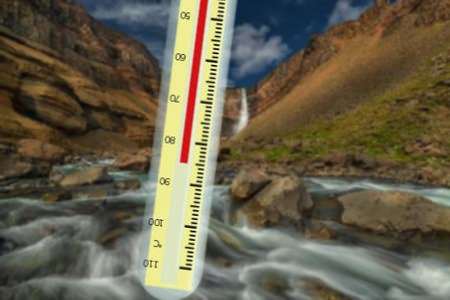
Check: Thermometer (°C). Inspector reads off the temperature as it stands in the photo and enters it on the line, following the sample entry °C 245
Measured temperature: °C 85
